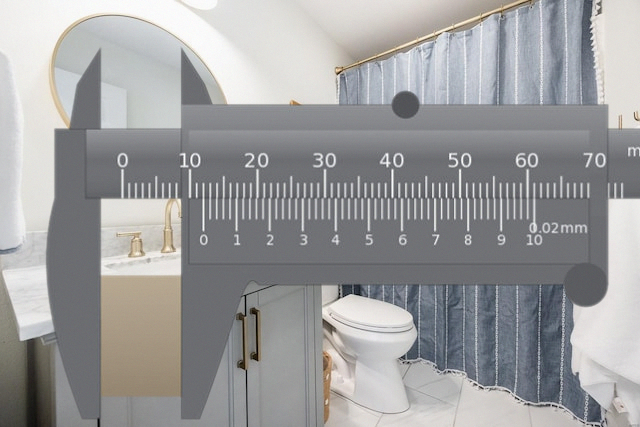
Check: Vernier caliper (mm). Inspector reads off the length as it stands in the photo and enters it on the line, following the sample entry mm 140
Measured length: mm 12.0
